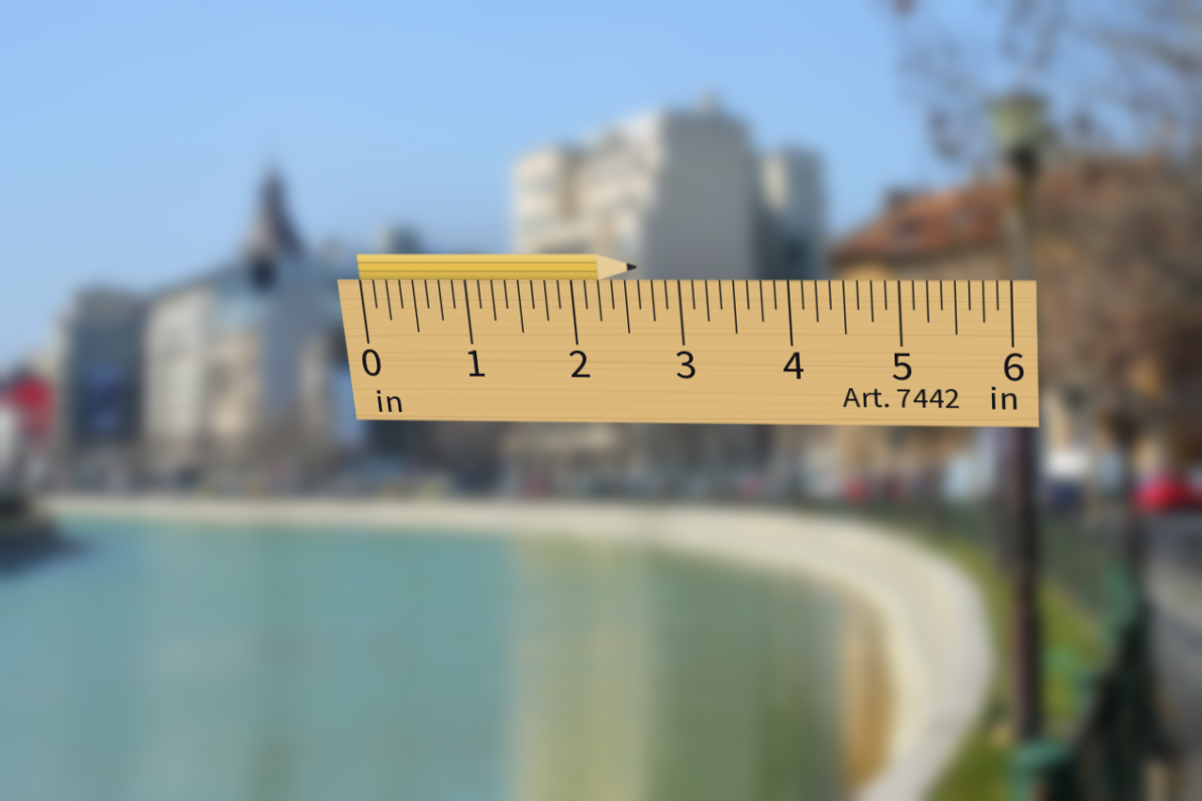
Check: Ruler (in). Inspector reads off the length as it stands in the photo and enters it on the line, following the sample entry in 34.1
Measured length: in 2.625
